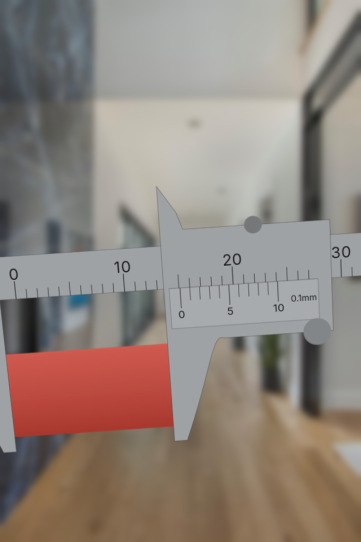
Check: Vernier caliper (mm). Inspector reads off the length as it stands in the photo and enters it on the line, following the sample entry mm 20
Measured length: mm 15.1
